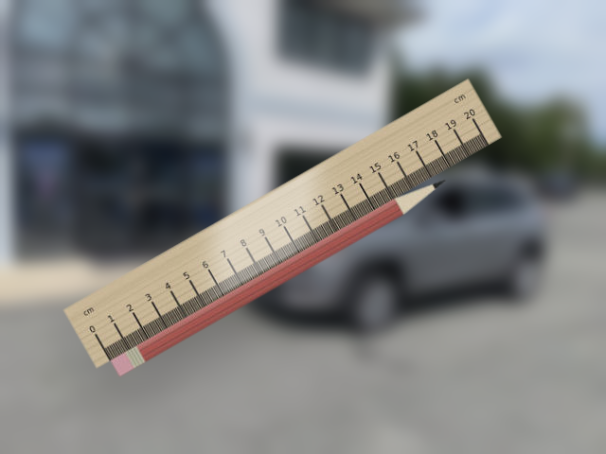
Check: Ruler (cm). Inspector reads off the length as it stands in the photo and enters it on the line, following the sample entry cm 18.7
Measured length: cm 17.5
